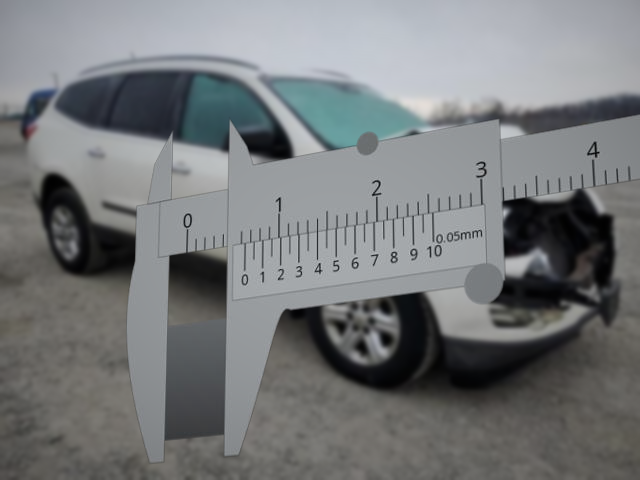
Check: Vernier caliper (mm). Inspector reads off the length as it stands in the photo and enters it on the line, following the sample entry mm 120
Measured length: mm 6.4
